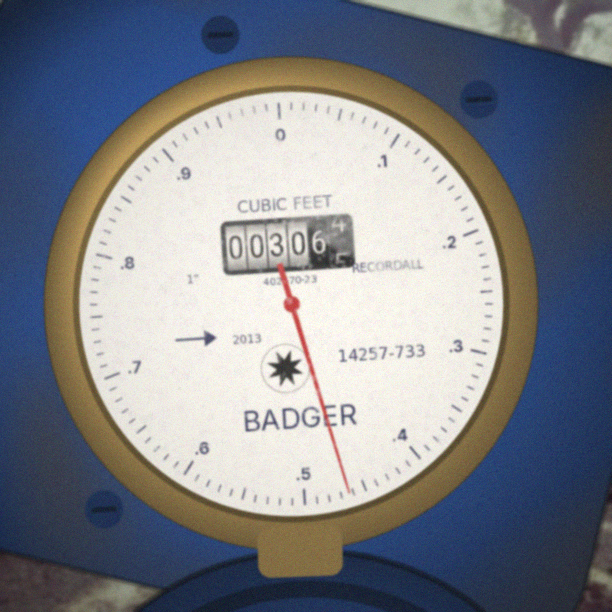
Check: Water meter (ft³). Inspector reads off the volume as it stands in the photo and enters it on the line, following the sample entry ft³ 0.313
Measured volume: ft³ 3064.46
